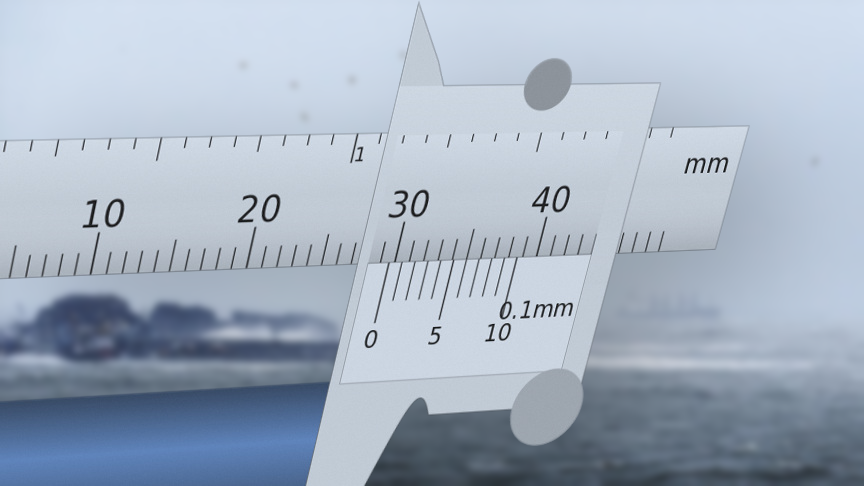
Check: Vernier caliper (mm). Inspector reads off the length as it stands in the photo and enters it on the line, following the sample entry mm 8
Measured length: mm 29.6
